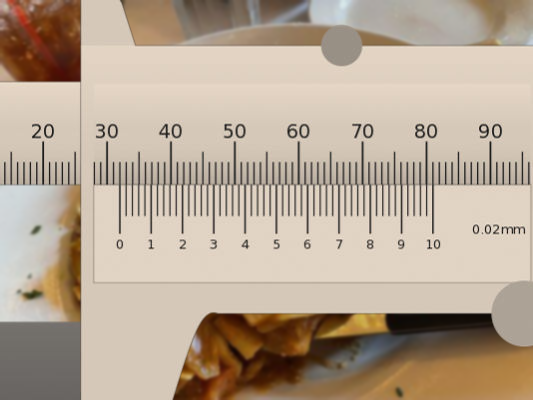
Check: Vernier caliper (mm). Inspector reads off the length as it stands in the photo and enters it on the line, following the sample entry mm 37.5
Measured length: mm 32.0
